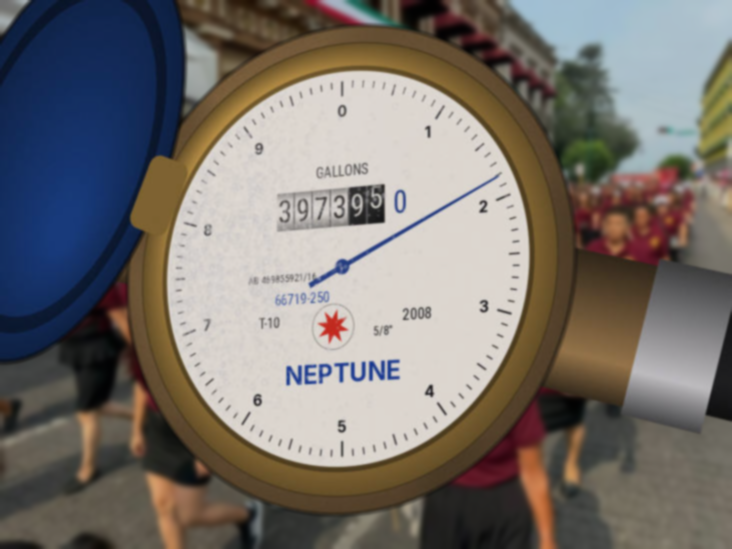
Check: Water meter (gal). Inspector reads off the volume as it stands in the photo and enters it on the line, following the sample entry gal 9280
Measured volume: gal 3973951.8
